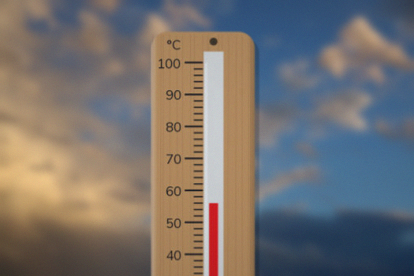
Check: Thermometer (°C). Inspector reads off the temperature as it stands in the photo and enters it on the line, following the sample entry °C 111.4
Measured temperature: °C 56
